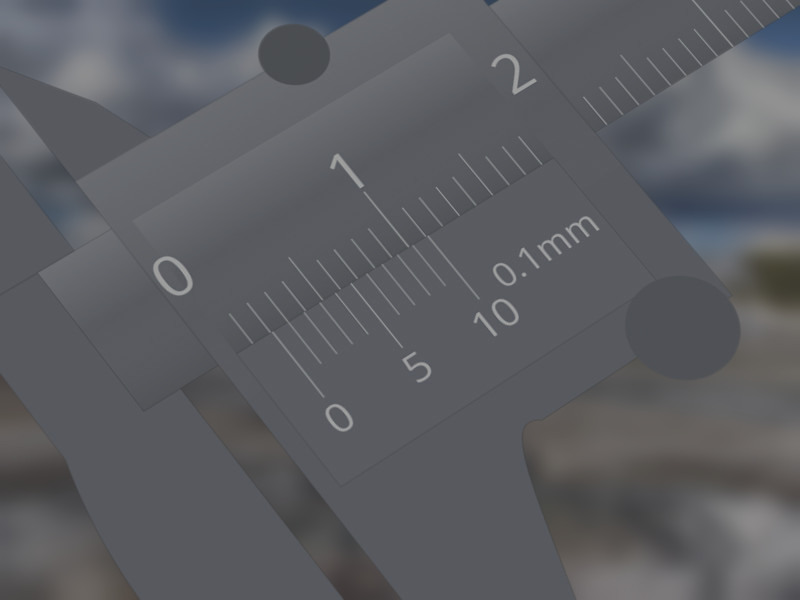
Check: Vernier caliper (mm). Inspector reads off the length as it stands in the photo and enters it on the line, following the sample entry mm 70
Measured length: mm 2.1
